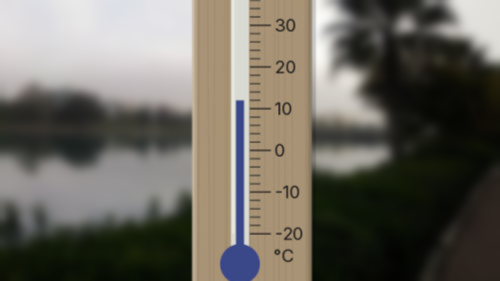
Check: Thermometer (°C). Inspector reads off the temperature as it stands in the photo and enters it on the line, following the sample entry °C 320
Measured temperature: °C 12
